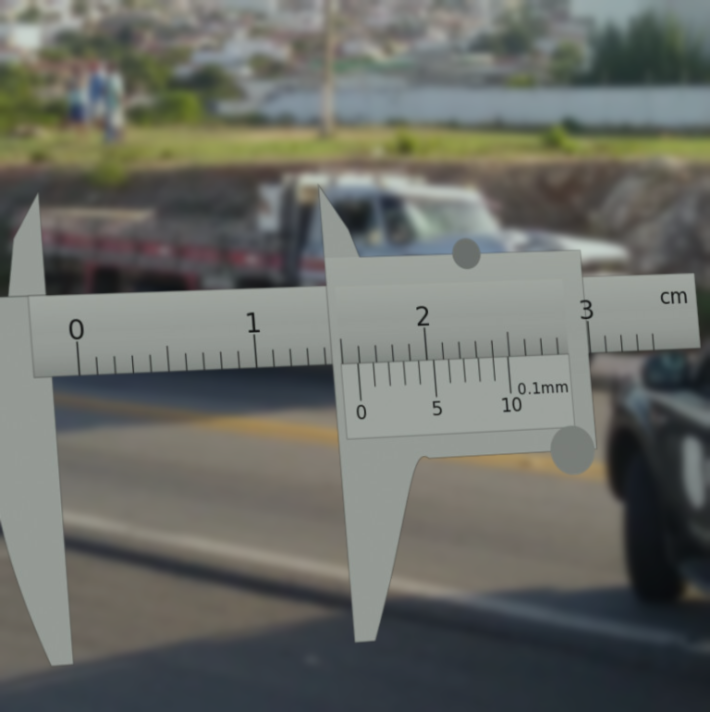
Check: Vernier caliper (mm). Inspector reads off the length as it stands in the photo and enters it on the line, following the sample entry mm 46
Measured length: mm 15.9
